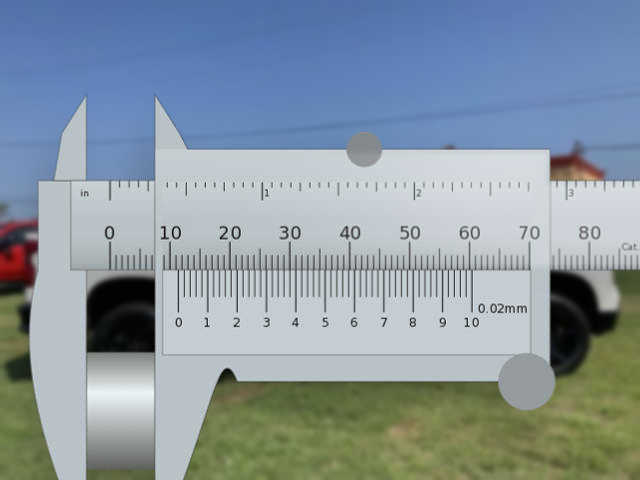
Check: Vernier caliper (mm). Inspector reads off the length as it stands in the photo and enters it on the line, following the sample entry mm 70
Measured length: mm 11.4
